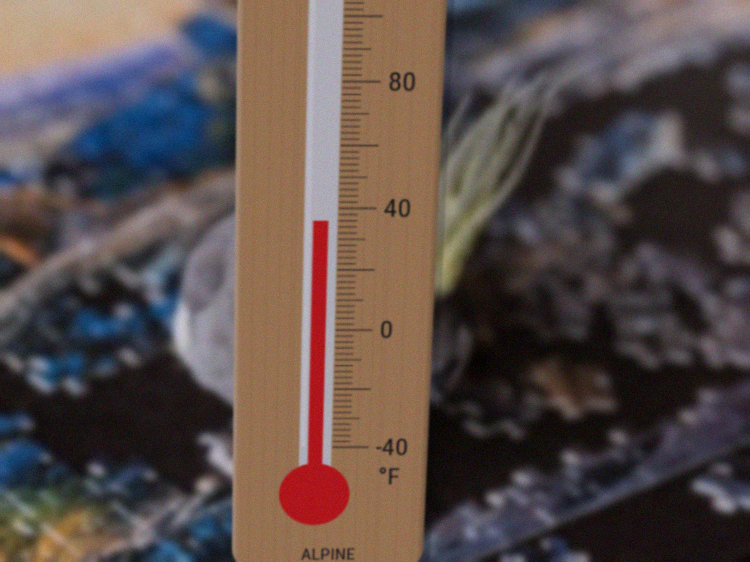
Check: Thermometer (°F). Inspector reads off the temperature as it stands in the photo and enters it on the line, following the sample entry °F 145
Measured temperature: °F 36
